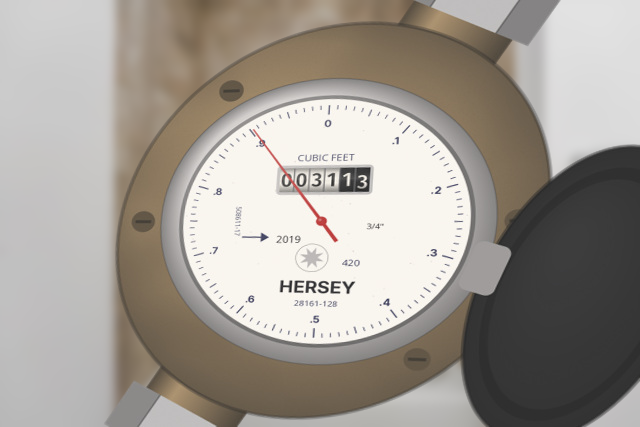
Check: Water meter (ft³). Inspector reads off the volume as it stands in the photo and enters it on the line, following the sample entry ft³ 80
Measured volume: ft³ 3112.90
